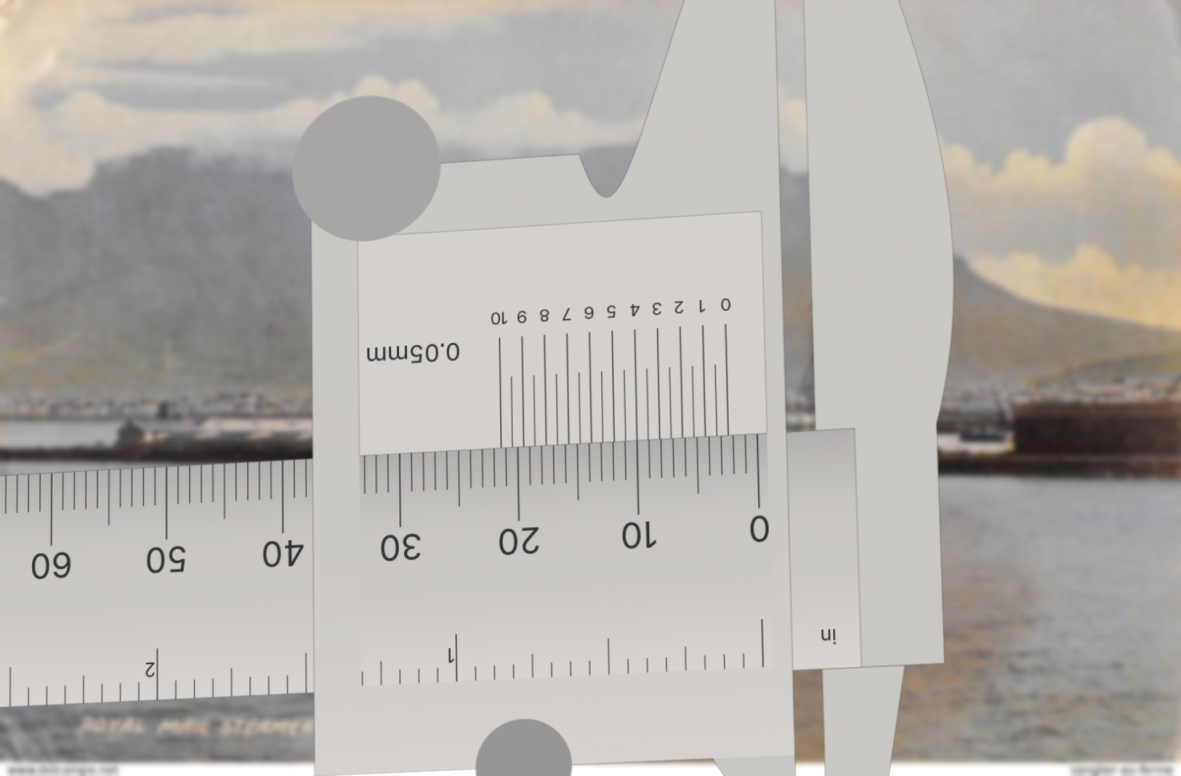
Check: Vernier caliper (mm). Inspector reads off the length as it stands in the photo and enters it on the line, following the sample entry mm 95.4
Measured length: mm 2.4
